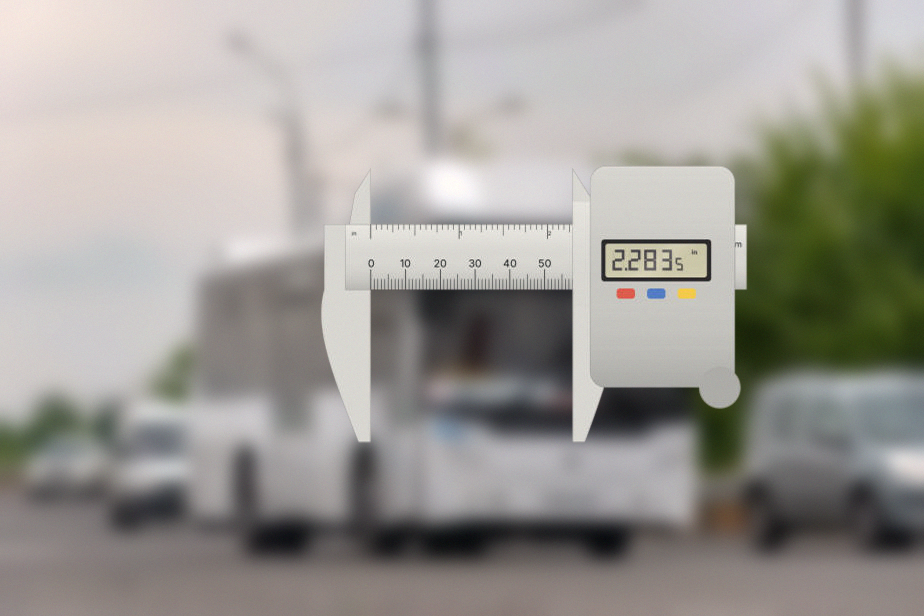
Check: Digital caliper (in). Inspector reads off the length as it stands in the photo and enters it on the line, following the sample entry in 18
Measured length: in 2.2835
